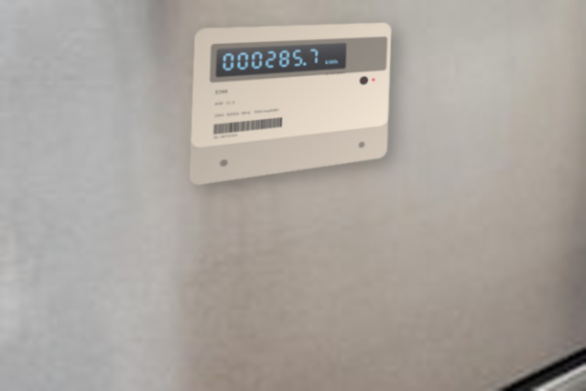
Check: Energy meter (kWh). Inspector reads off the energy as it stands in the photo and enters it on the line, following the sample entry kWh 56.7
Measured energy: kWh 285.7
